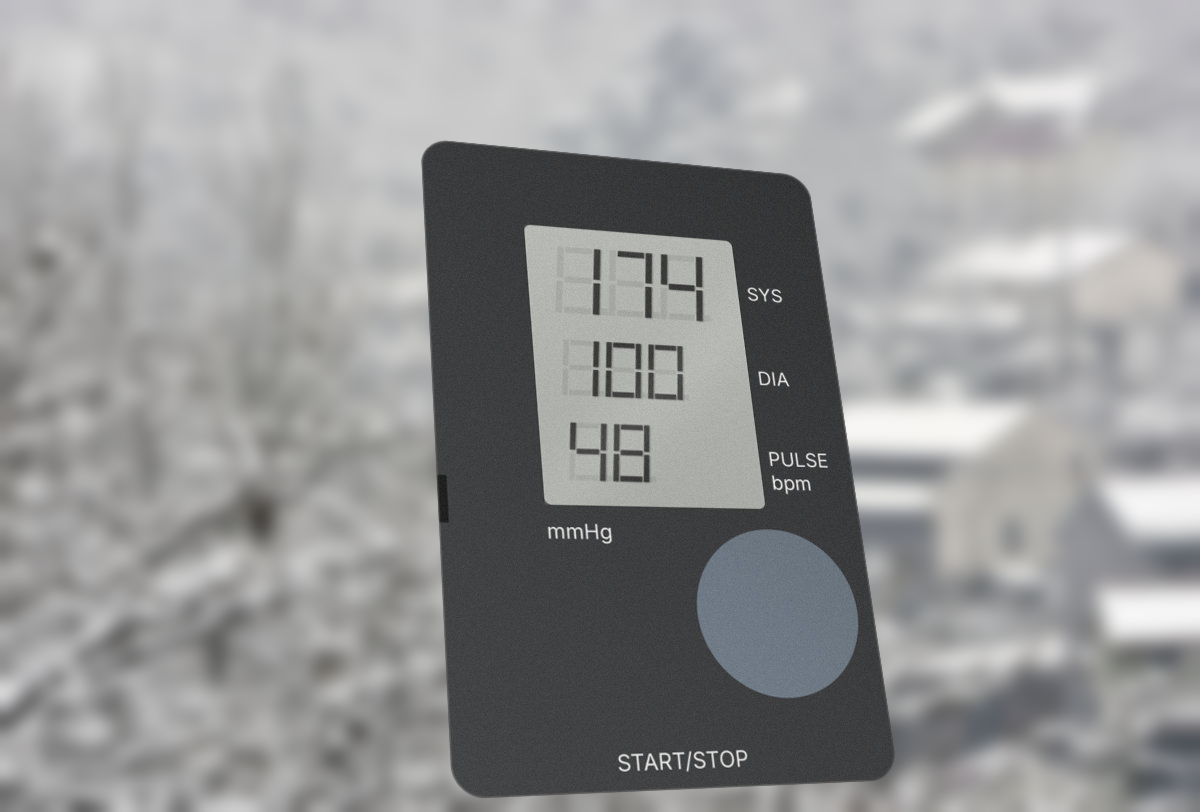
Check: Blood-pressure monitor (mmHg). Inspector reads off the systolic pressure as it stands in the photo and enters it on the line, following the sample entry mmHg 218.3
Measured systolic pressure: mmHg 174
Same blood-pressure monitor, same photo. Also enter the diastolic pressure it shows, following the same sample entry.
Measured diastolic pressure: mmHg 100
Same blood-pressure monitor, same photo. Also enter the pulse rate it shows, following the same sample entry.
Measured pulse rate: bpm 48
